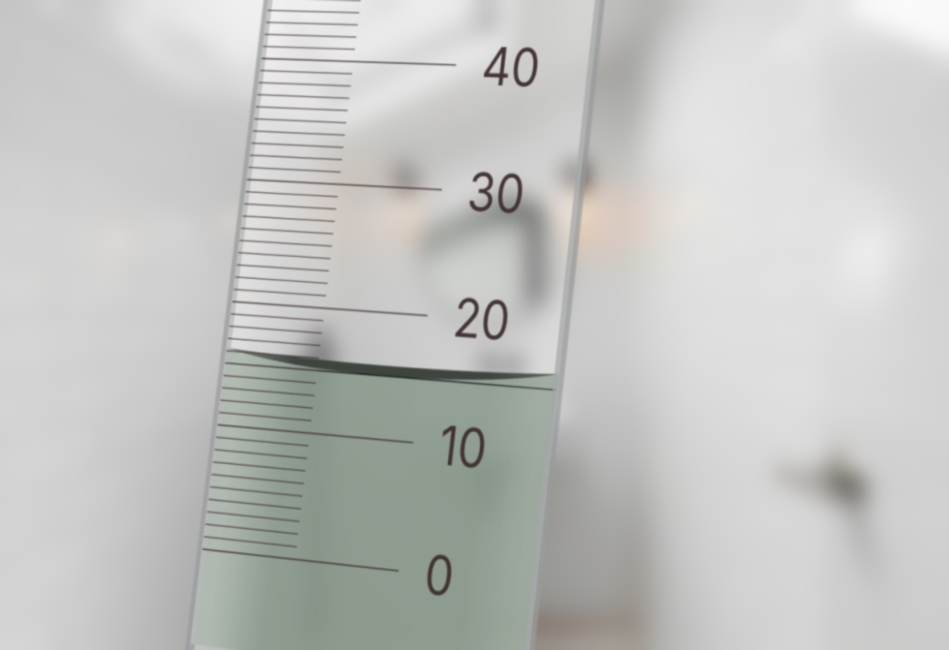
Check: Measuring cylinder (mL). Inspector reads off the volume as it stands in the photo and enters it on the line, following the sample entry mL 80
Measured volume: mL 15
